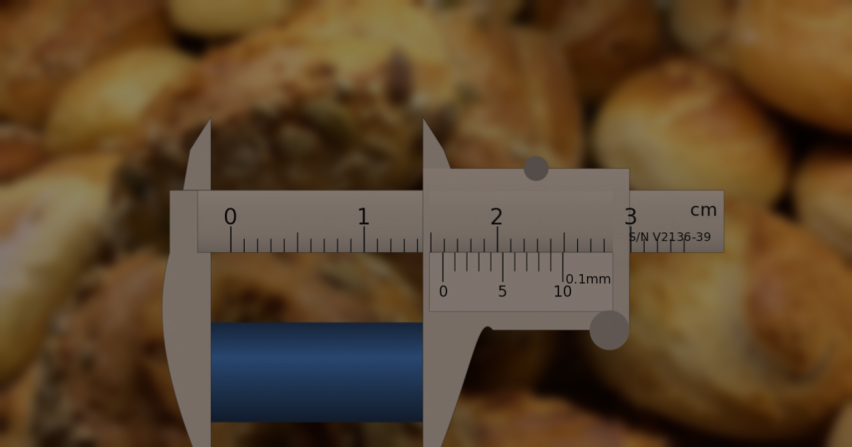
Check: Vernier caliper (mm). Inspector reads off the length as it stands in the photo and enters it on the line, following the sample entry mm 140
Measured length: mm 15.9
